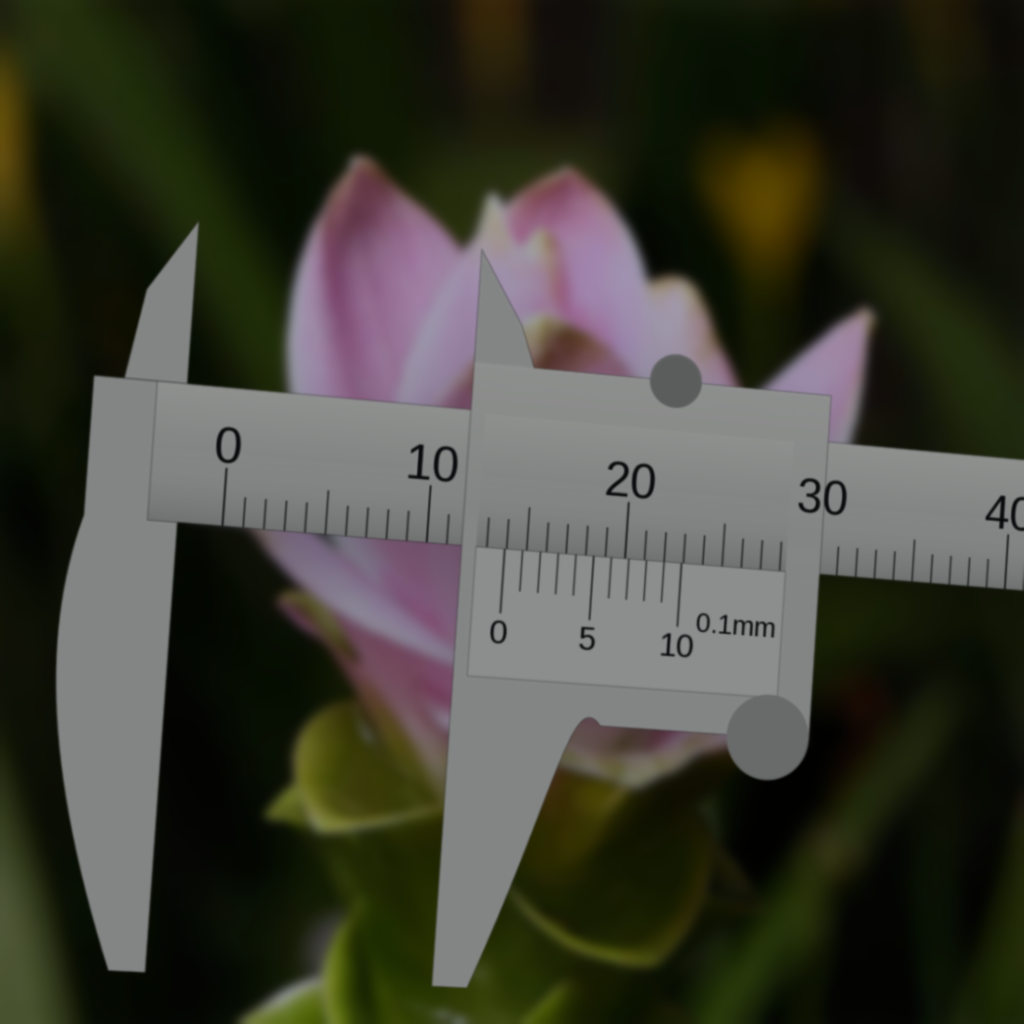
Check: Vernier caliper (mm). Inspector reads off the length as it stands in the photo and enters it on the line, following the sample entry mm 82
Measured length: mm 13.9
